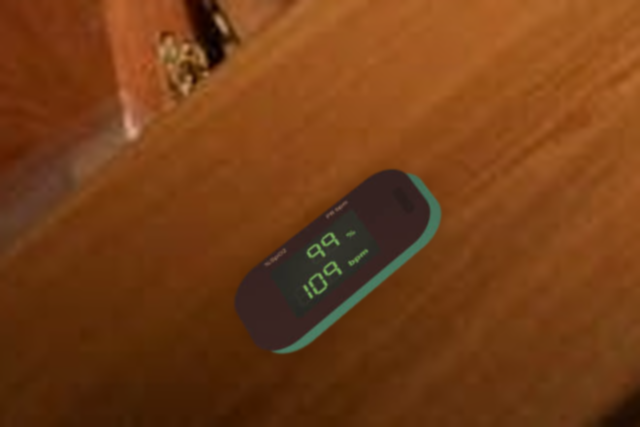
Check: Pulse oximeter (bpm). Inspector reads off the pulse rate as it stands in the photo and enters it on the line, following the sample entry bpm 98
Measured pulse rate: bpm 109
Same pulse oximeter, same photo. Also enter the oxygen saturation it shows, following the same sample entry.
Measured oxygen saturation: % 99
